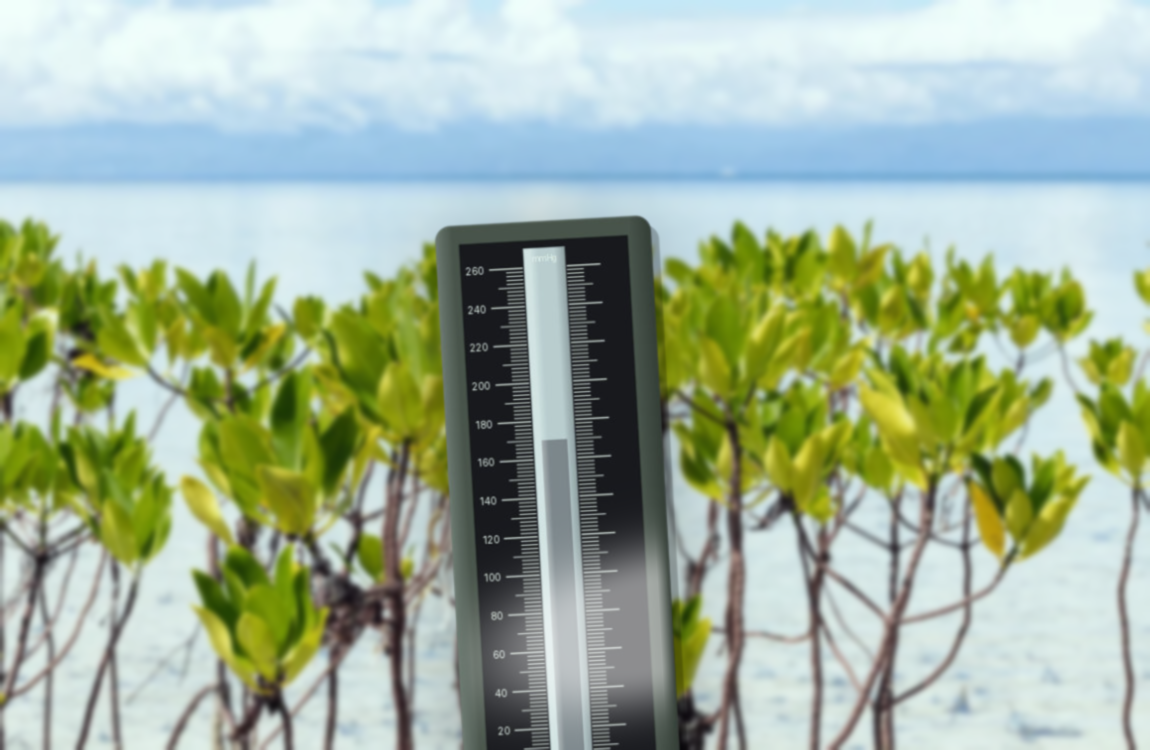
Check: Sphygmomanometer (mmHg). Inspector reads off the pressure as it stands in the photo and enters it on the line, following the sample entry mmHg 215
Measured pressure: mmHg 170
